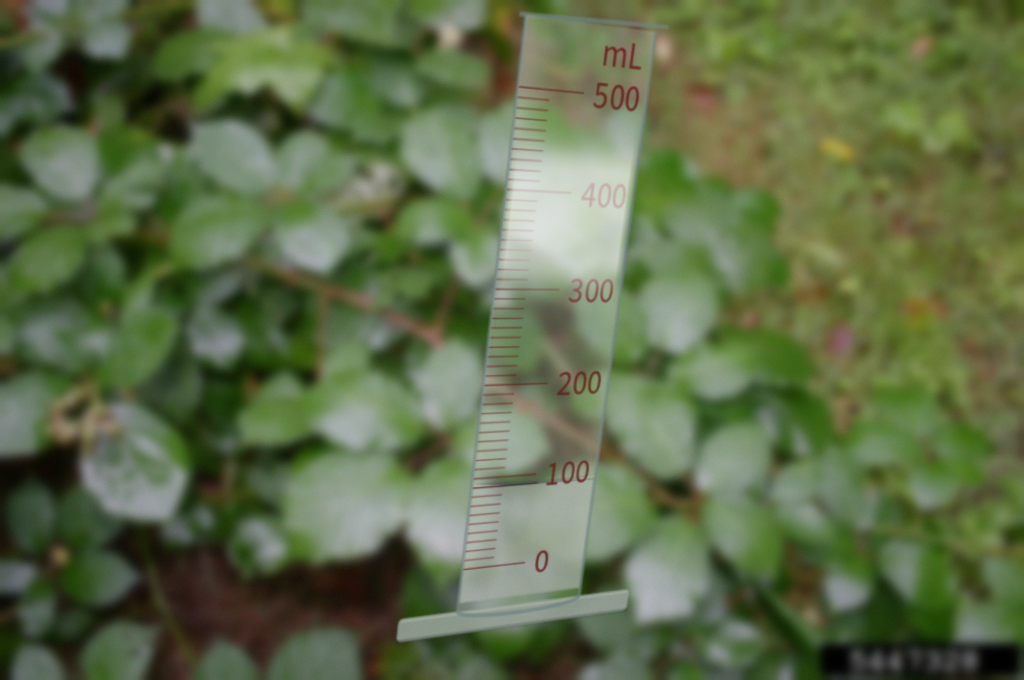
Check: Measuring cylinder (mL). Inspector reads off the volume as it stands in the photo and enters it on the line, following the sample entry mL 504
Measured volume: mL 90
